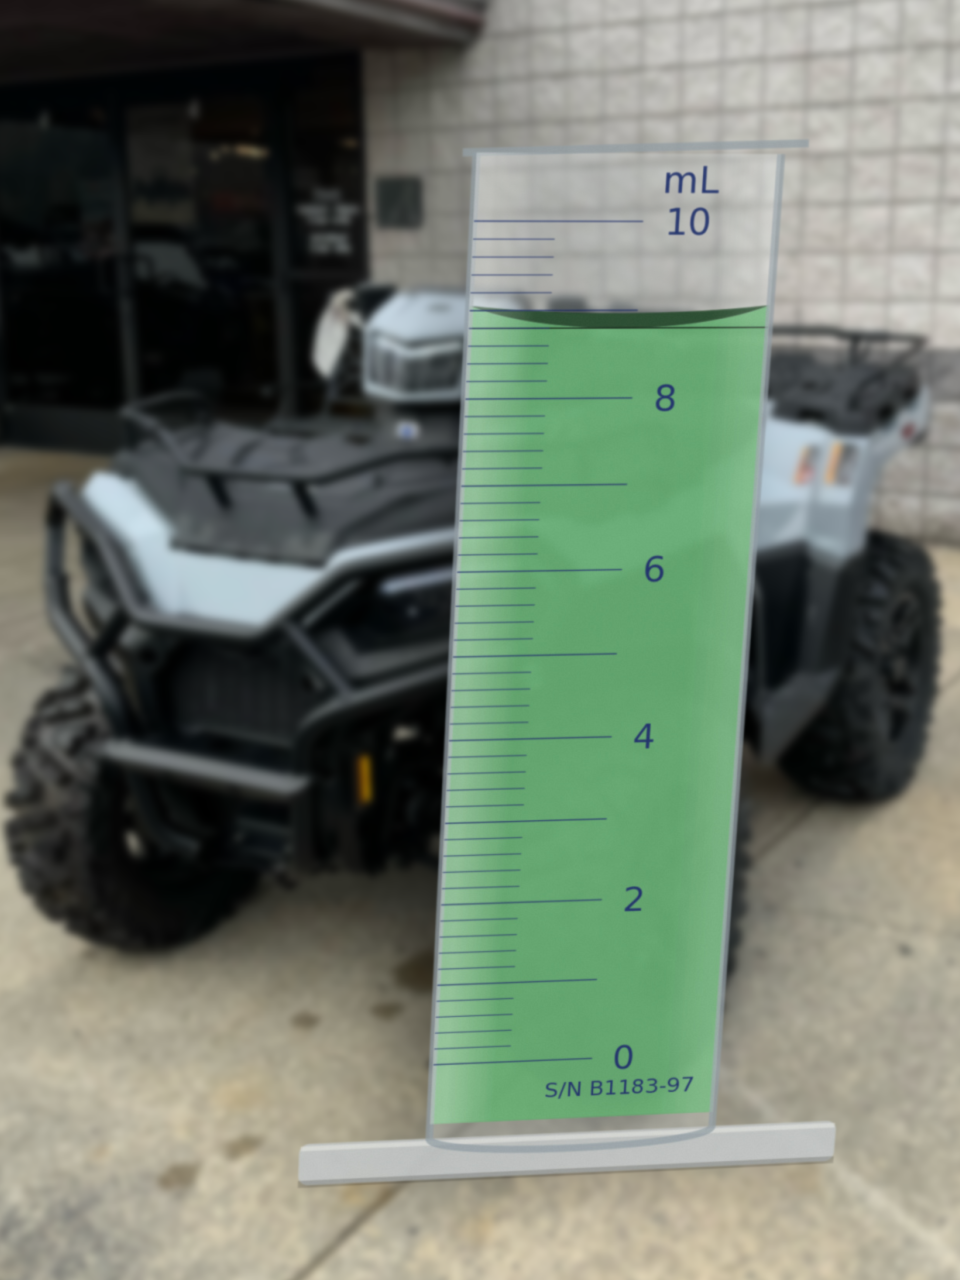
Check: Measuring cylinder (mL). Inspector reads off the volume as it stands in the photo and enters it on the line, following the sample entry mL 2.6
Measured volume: mL 8.8
